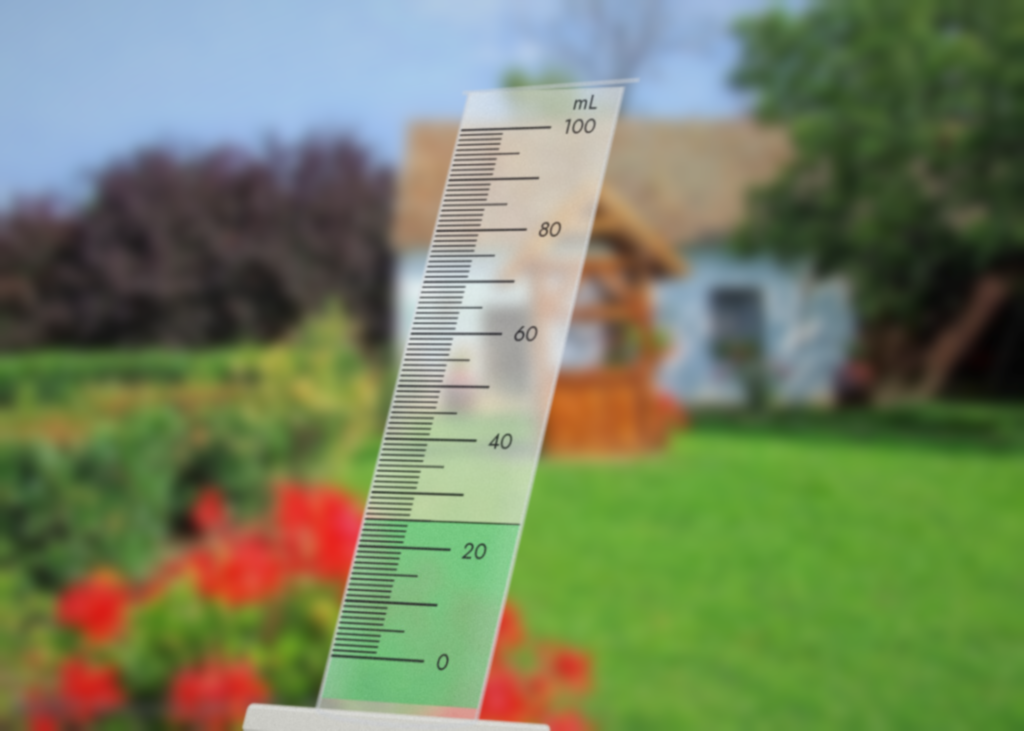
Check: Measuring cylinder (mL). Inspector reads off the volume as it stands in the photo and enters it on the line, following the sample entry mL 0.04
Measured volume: mL 25
